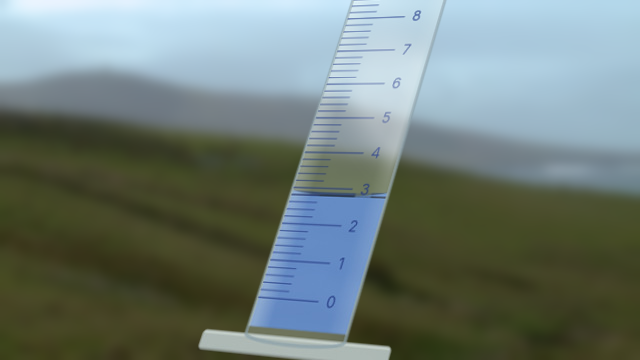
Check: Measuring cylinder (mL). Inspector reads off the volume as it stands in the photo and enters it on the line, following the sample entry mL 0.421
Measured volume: mL 2.8
